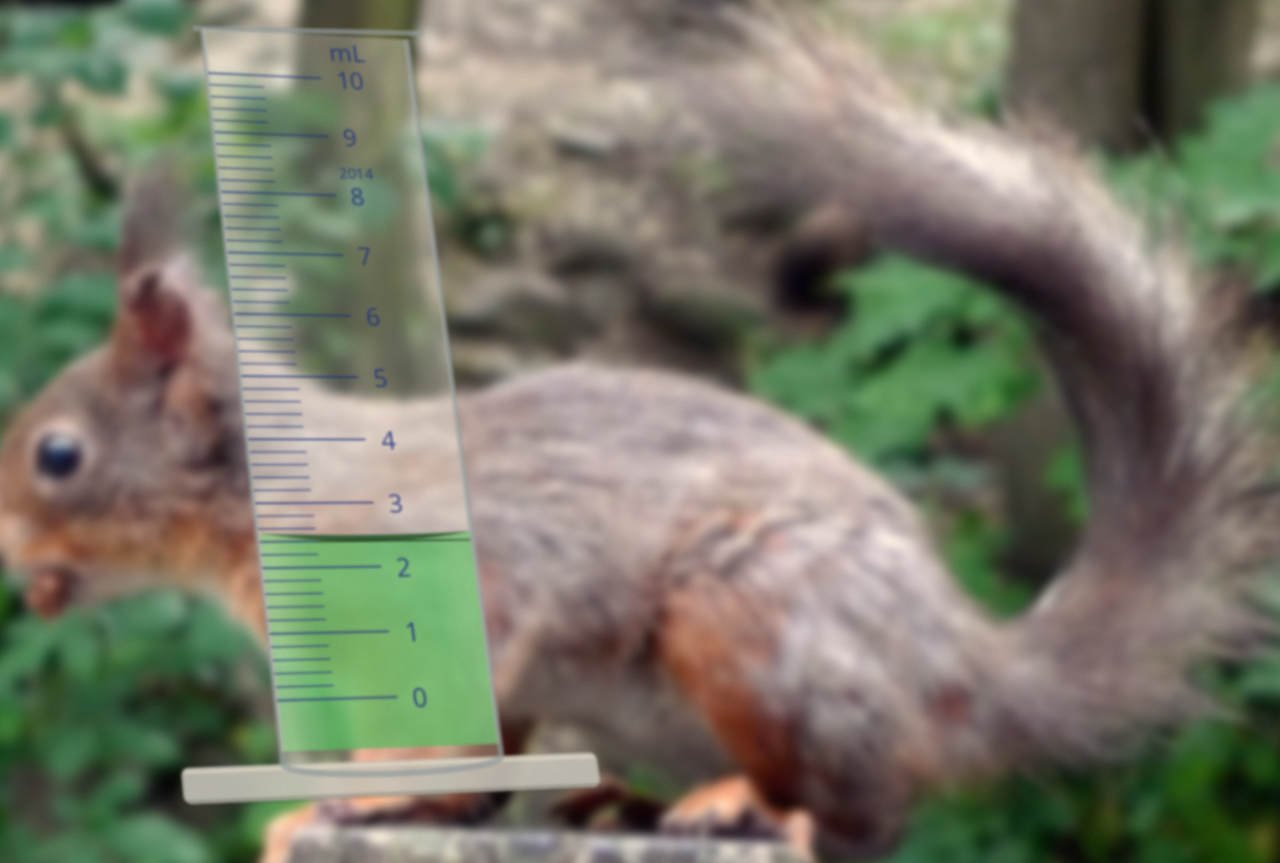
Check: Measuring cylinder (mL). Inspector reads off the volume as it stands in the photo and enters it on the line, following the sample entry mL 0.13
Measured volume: mL 2.4
